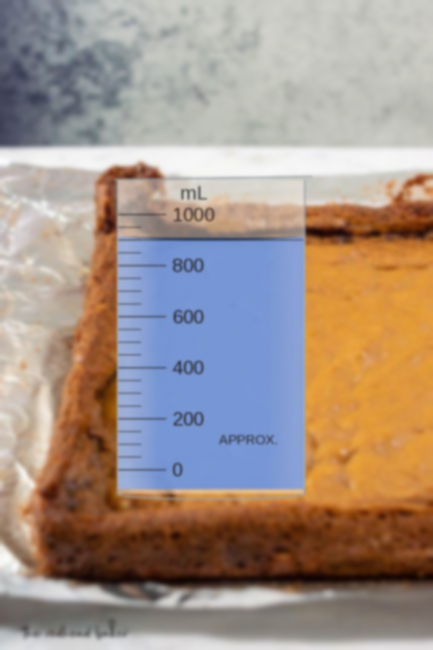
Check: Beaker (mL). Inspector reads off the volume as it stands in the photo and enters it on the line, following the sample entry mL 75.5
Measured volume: mL 900
